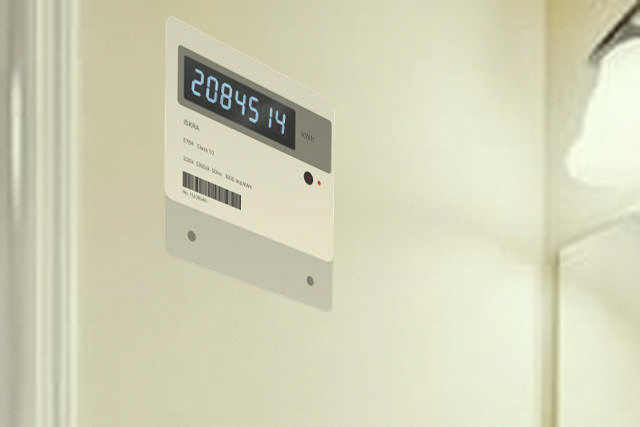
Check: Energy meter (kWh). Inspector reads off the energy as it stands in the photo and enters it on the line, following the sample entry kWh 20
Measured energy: kWh 2084514
